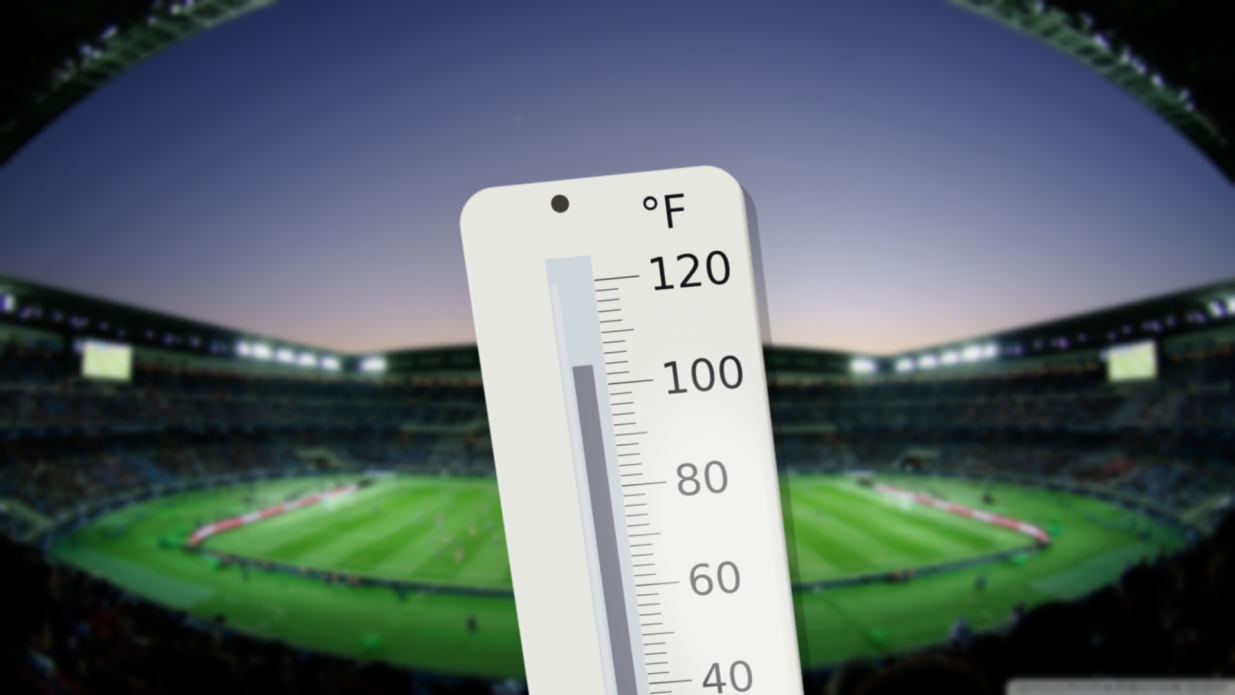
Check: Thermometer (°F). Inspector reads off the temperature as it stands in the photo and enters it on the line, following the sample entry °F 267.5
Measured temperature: °F 104
